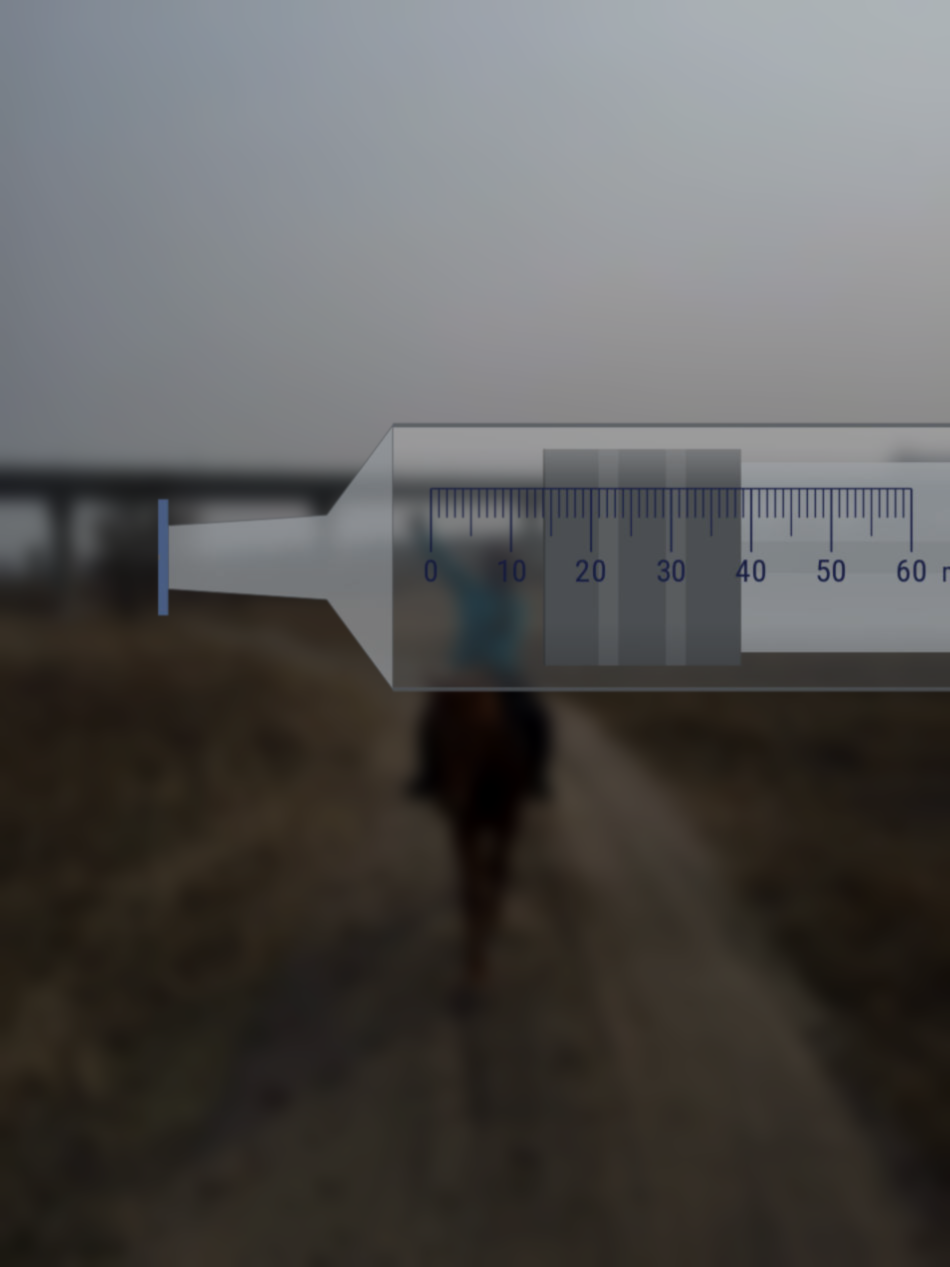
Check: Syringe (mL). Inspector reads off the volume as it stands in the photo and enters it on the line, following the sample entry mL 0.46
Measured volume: mL 14
